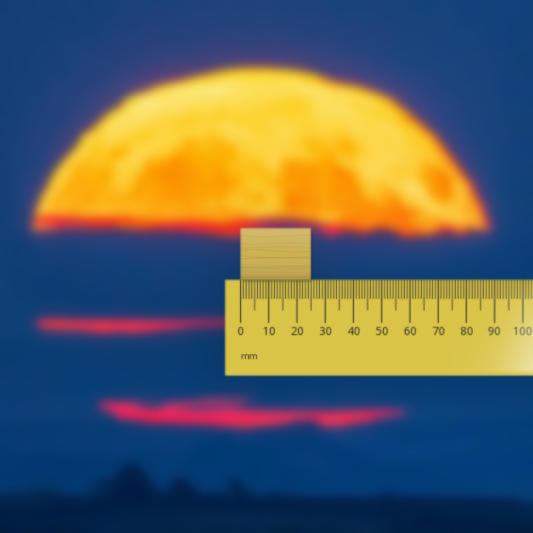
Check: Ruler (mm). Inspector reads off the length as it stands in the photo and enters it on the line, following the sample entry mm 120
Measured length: mm 25
